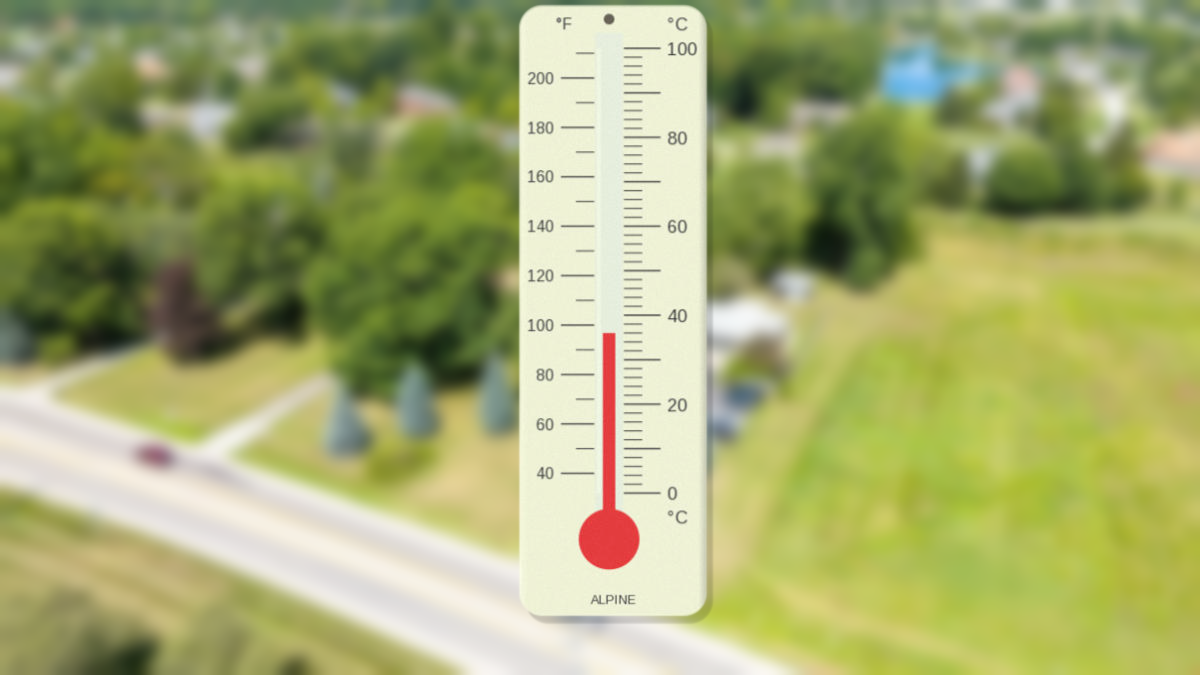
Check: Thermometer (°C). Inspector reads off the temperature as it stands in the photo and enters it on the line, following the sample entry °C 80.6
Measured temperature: °C 36
